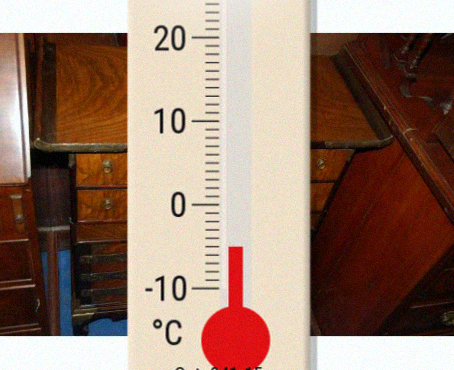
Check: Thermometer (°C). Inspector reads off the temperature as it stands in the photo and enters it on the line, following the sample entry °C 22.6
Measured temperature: °C -5
